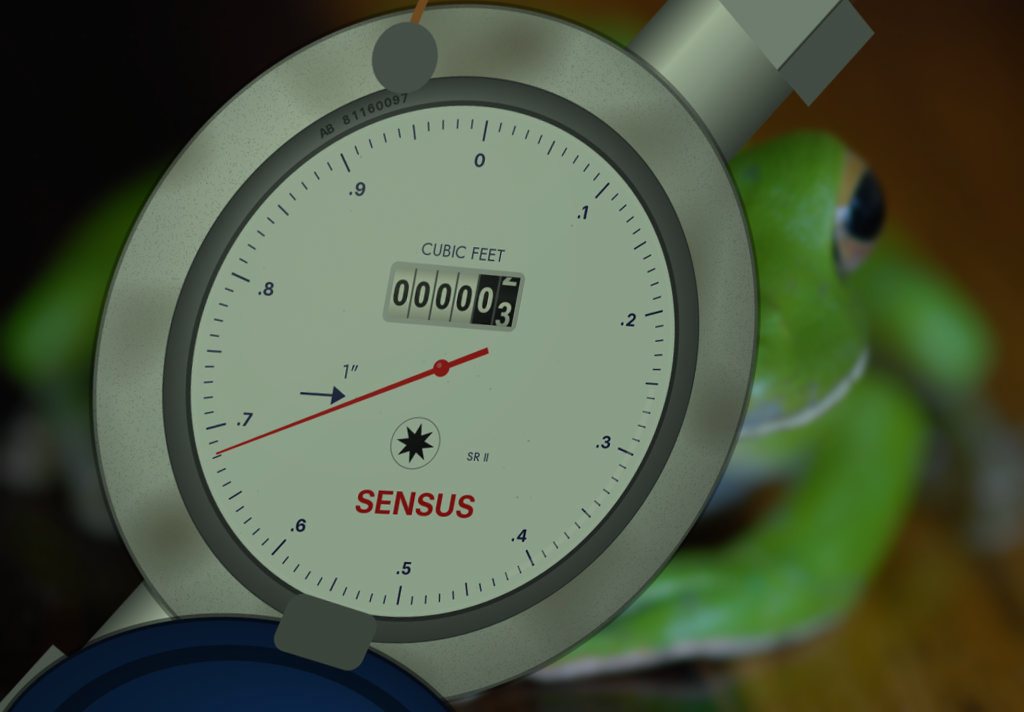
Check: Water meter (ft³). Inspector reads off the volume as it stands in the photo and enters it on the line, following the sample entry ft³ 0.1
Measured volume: ft³ 2.68
